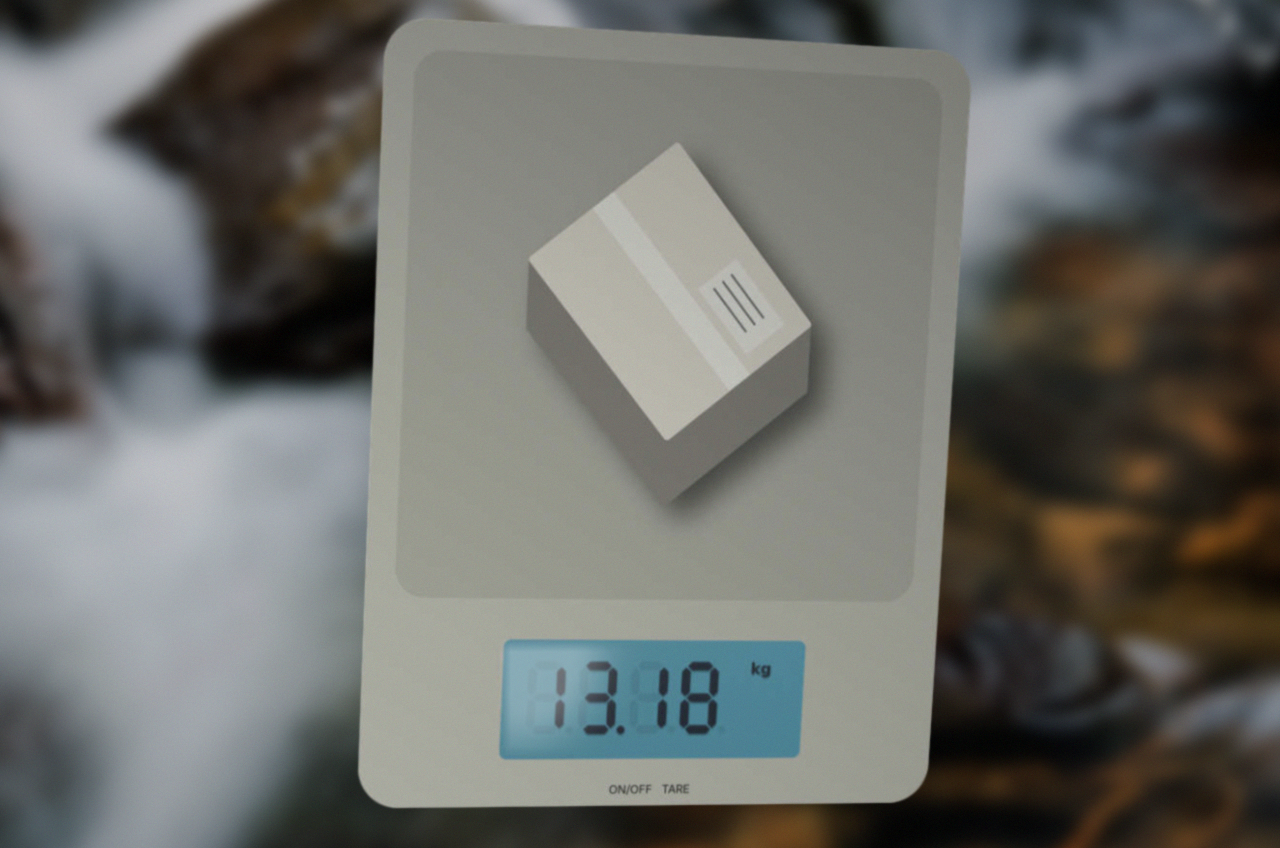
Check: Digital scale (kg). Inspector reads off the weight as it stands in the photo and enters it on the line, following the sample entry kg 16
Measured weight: kg 13.18
